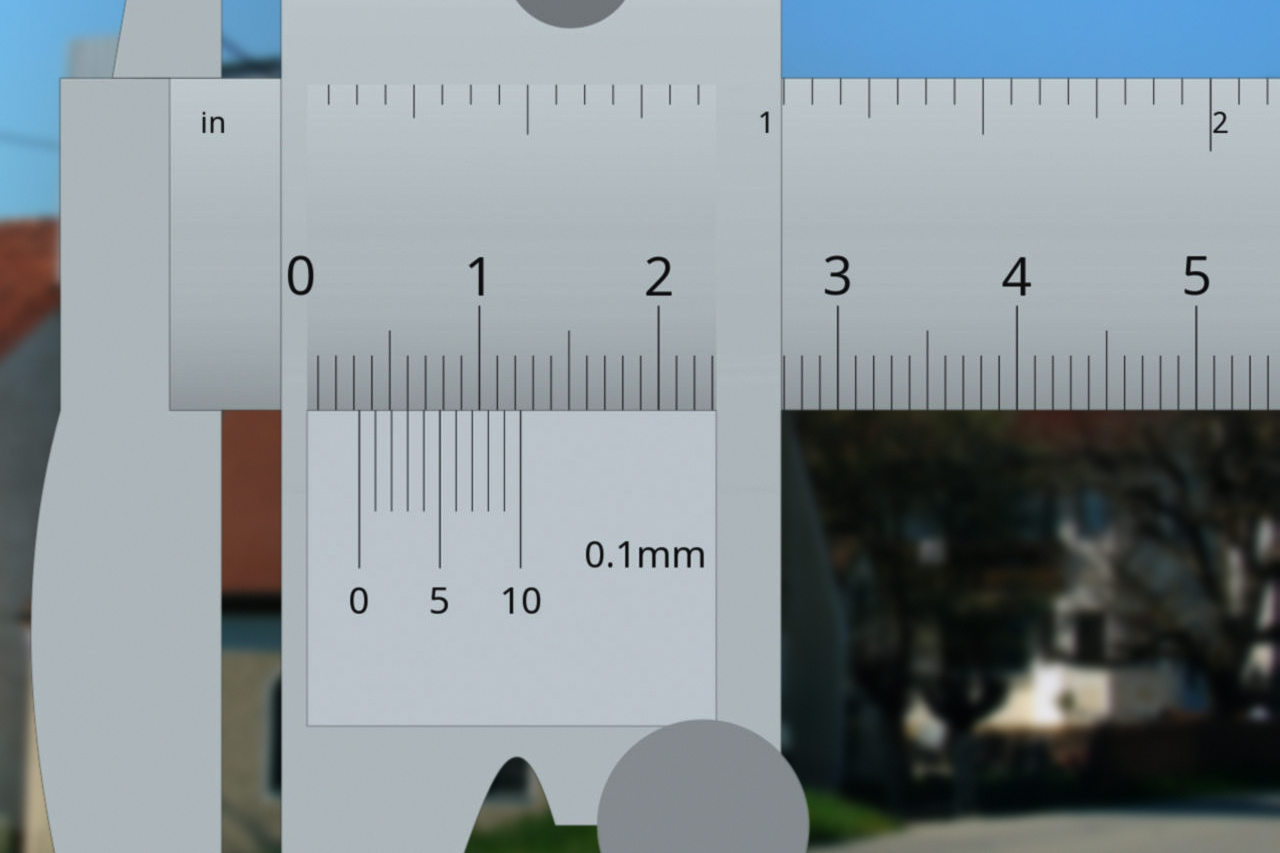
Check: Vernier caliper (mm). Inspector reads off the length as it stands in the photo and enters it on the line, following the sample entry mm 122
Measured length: mm 3.3
